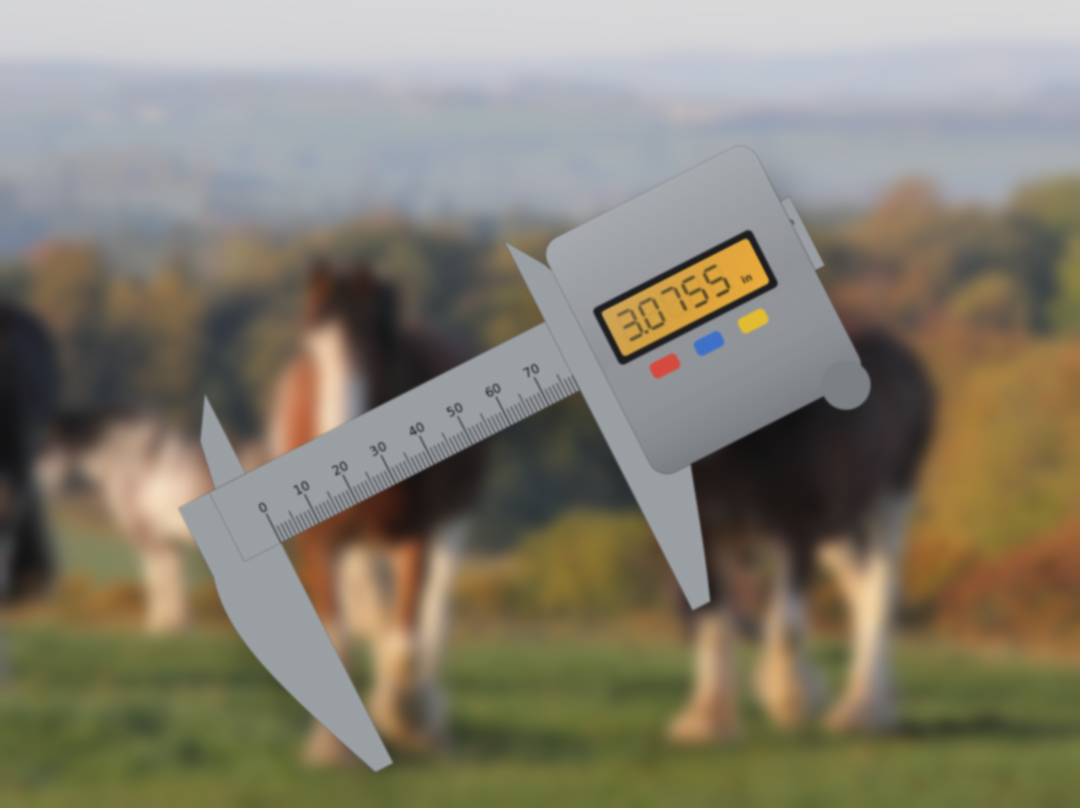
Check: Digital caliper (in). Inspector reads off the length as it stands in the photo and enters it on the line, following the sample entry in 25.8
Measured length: in 3.0755
